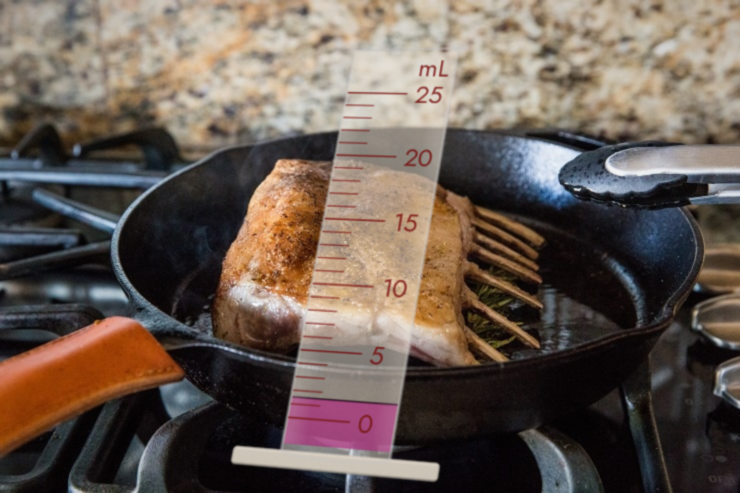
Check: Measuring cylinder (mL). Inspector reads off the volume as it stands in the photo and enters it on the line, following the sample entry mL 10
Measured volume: mL 1.5
